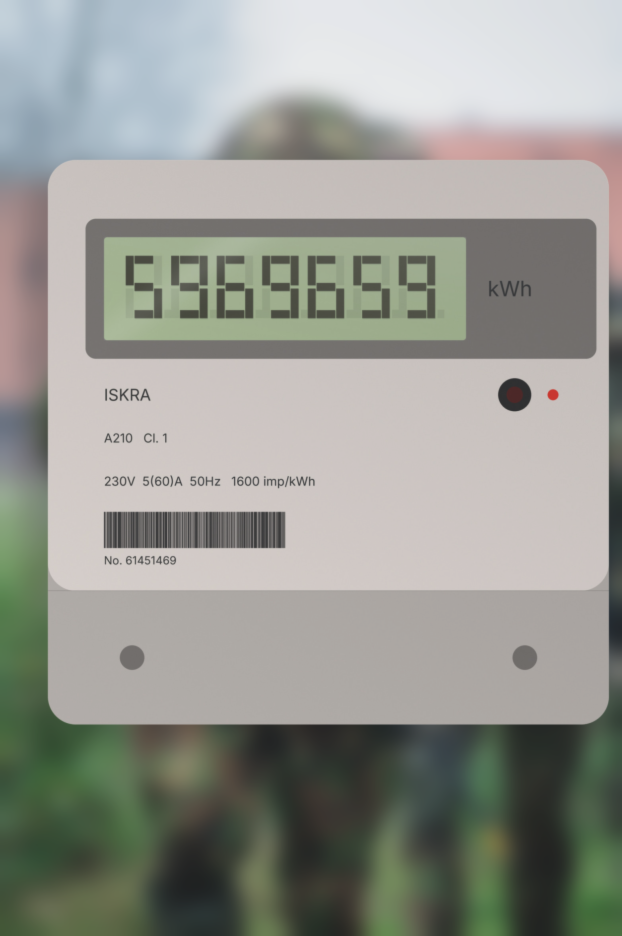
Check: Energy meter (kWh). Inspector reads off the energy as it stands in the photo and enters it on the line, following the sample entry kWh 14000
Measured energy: kWh 5969659
